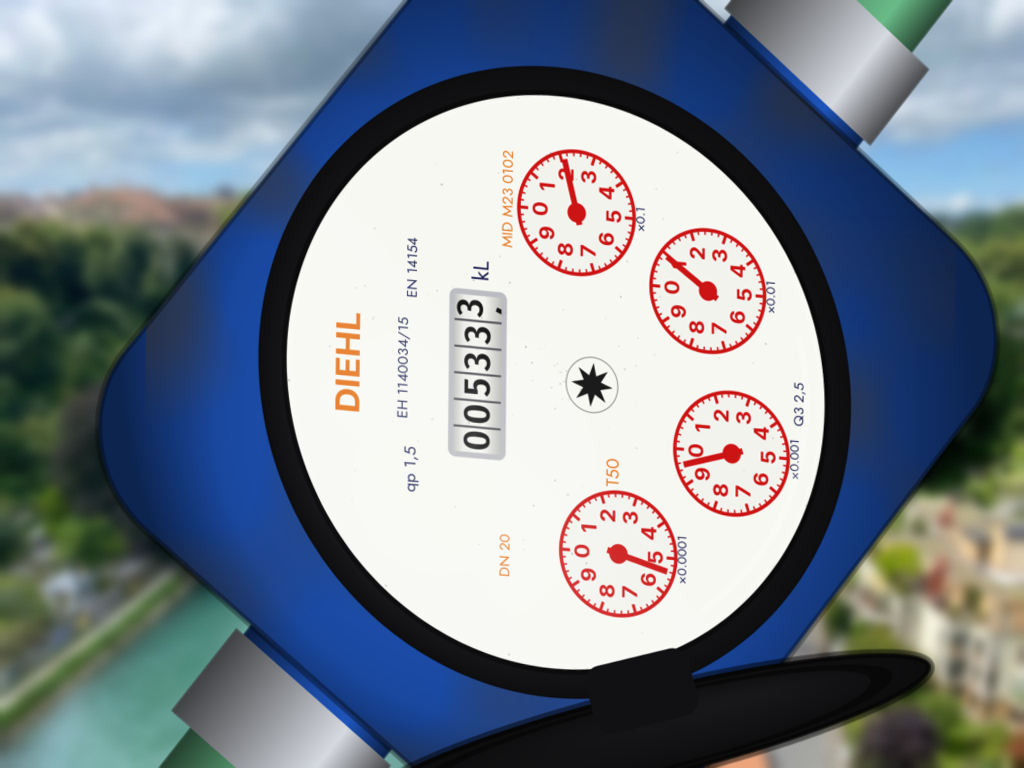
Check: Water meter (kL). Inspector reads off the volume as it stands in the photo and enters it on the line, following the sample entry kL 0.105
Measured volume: kL 5333.2095
